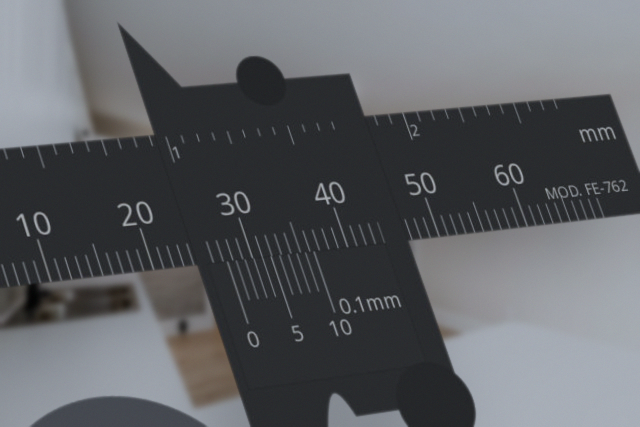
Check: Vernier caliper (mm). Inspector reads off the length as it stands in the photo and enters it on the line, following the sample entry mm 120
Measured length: mm 27.4
